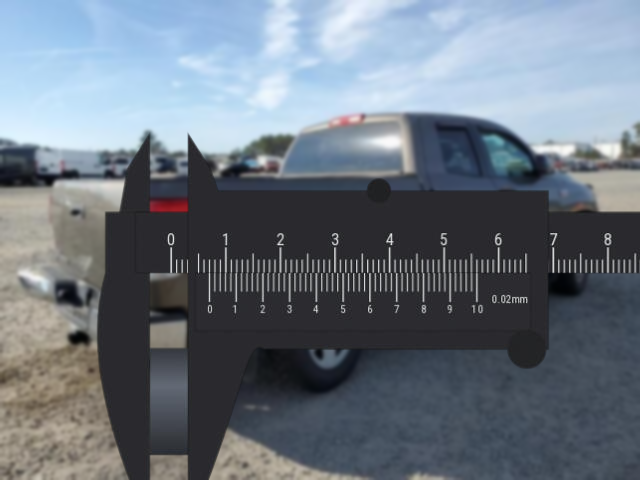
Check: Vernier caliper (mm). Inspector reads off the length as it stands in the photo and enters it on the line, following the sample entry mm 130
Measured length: mm 7.0
